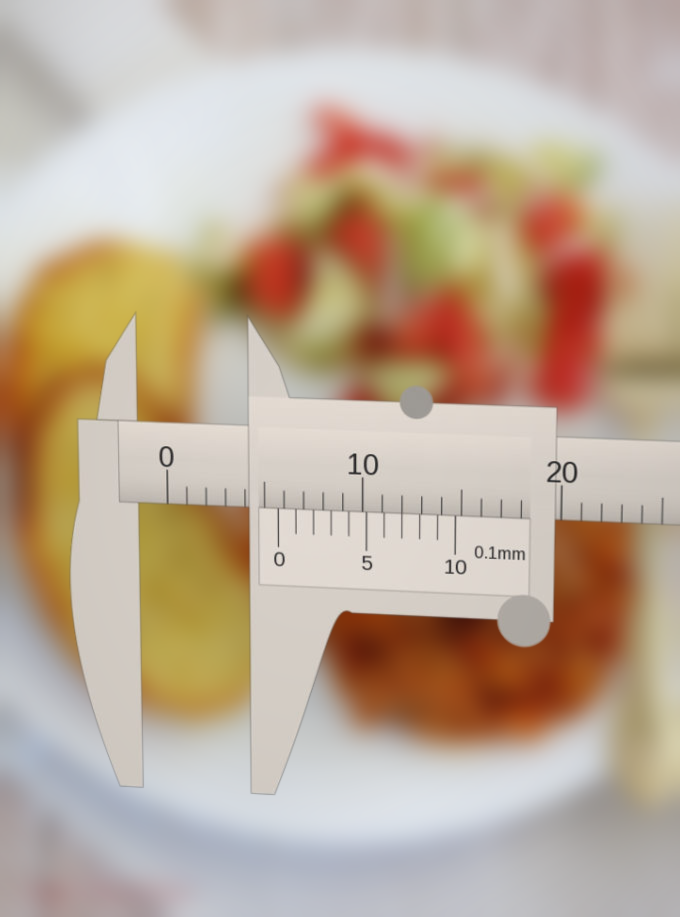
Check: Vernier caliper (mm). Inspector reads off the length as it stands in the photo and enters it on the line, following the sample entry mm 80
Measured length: mm 5.7
